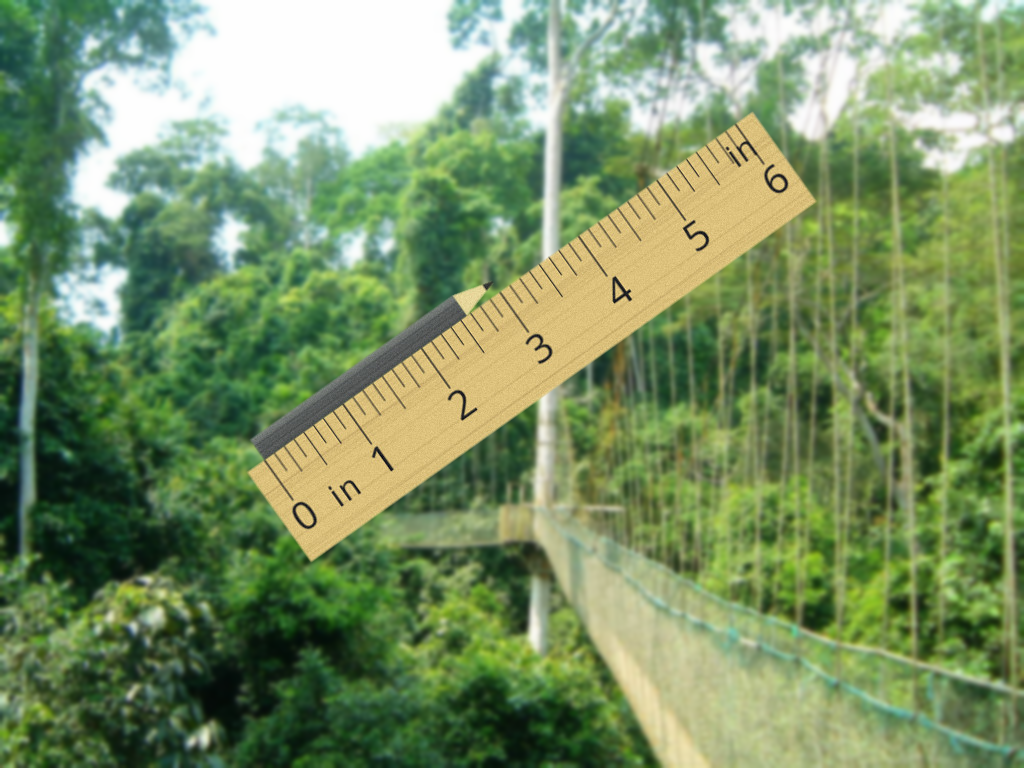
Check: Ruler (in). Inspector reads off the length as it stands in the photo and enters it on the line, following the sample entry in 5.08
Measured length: in 3
